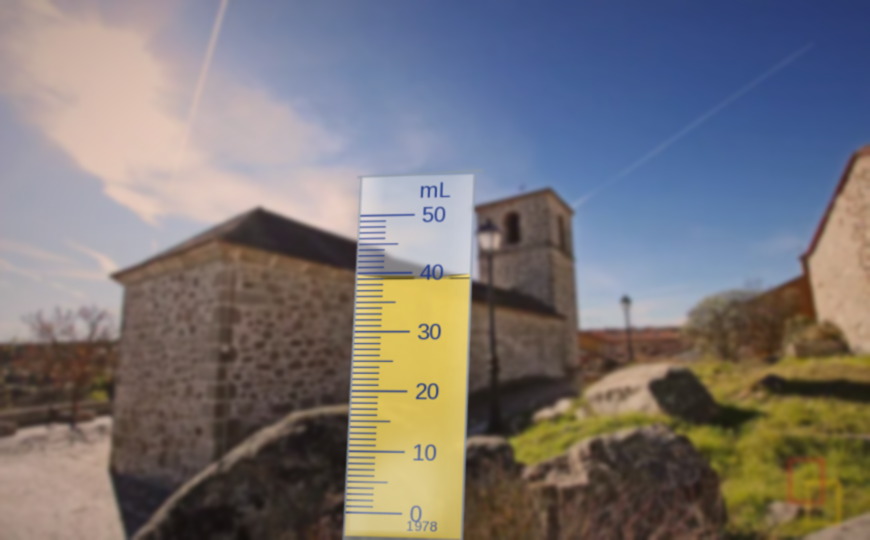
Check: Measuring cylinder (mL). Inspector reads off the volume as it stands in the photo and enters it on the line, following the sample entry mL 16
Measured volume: mL 39
